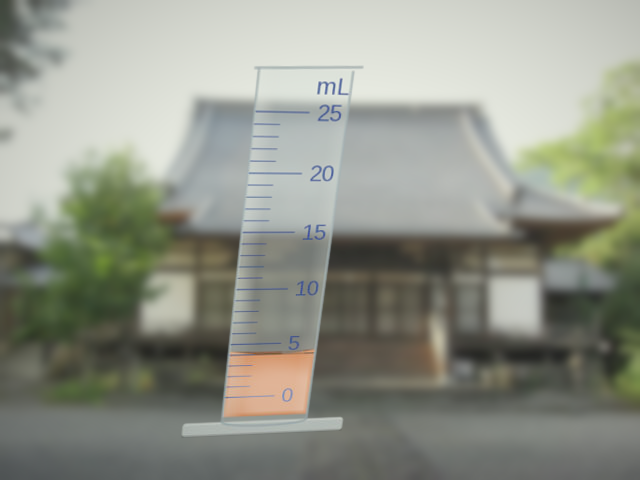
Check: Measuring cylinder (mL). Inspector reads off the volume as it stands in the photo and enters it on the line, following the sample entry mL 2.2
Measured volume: mL 4
